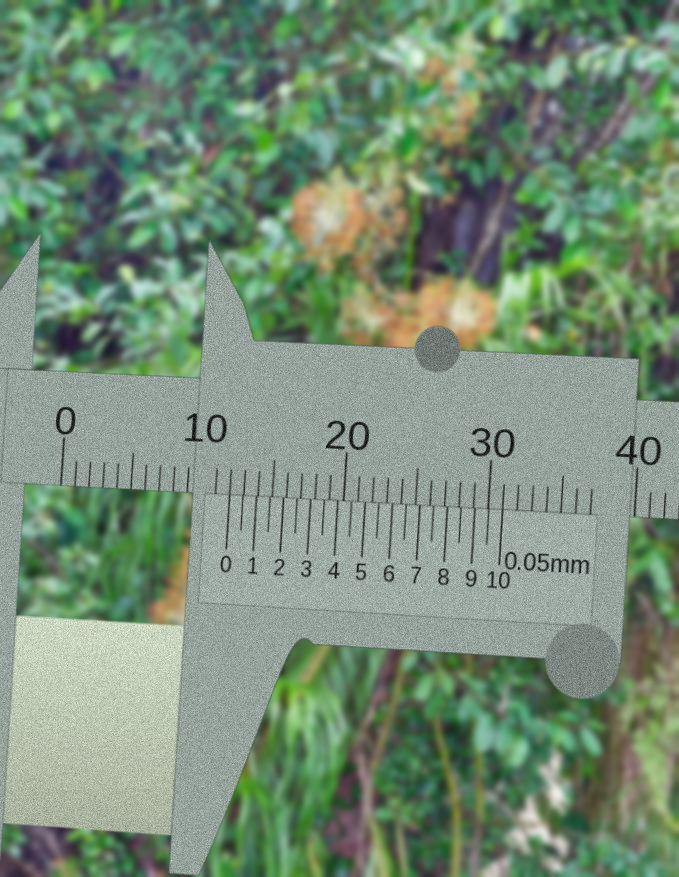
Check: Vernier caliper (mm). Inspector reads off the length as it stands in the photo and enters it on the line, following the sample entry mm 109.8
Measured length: mm 12.0
